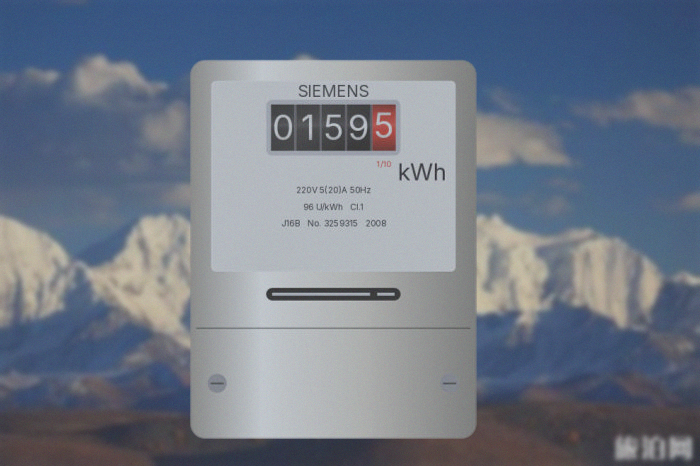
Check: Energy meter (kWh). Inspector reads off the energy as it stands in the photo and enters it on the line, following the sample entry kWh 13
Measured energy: kWh 159.5
